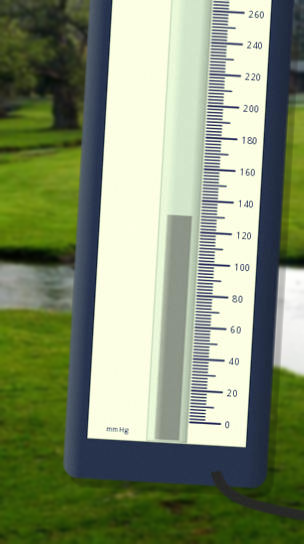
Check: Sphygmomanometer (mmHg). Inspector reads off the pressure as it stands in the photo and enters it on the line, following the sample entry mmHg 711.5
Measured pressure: mmHg 130
